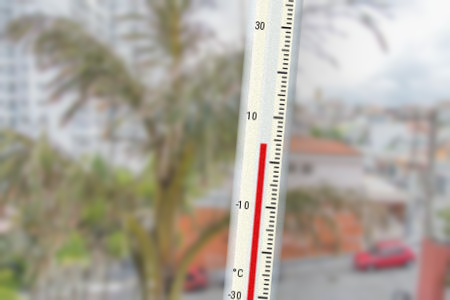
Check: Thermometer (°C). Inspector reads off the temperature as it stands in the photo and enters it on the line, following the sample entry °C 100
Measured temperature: °C 4
